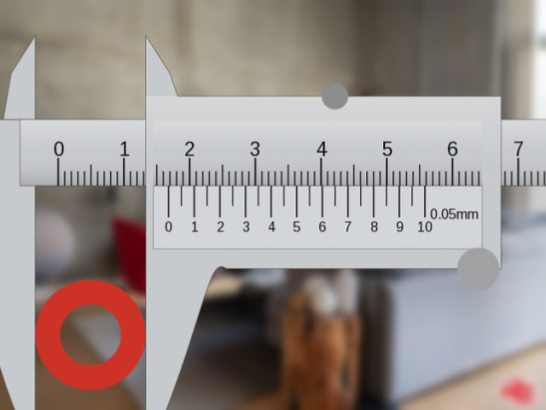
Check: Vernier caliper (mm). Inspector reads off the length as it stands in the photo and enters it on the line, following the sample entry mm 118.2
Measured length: mm 16.8
